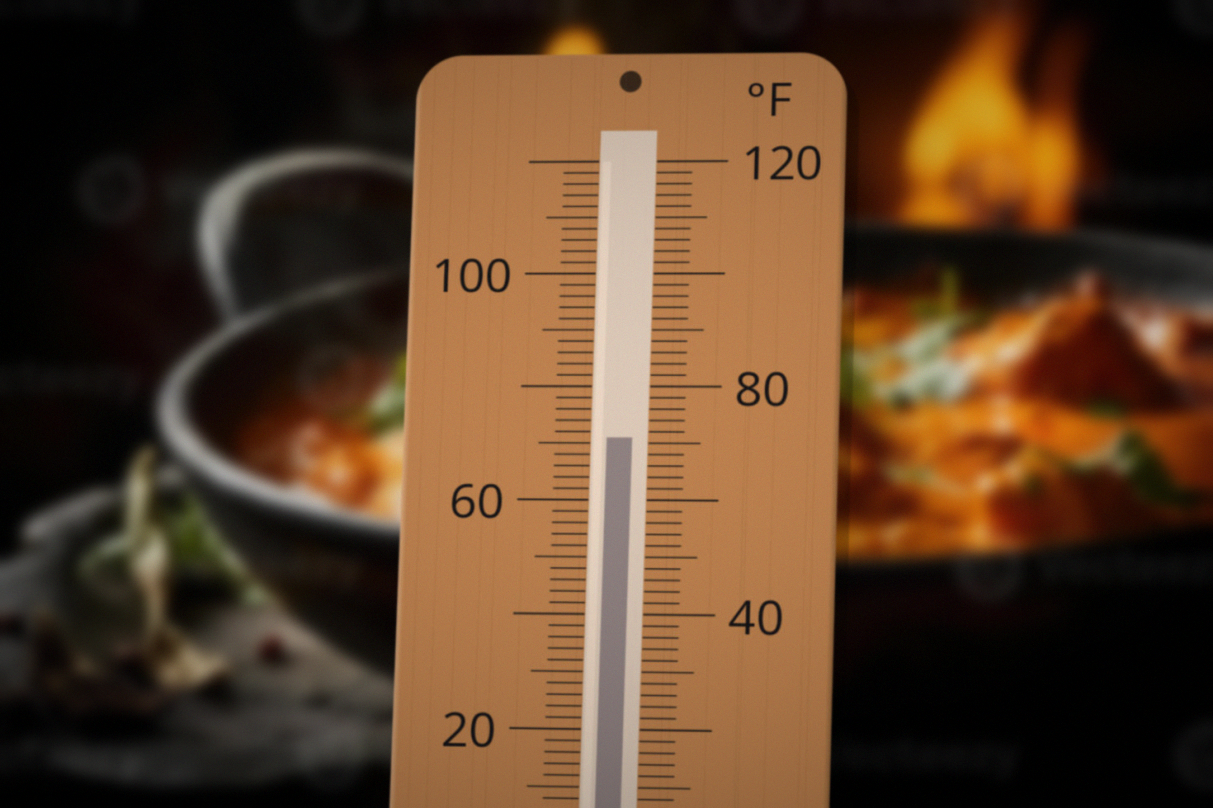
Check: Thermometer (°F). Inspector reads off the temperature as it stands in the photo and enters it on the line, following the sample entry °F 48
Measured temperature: °F 71
